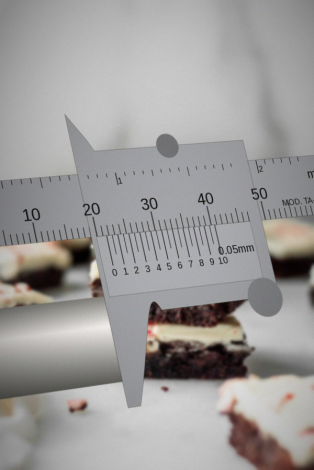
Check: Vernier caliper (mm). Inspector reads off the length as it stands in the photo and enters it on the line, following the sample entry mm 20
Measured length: mm 21.6
